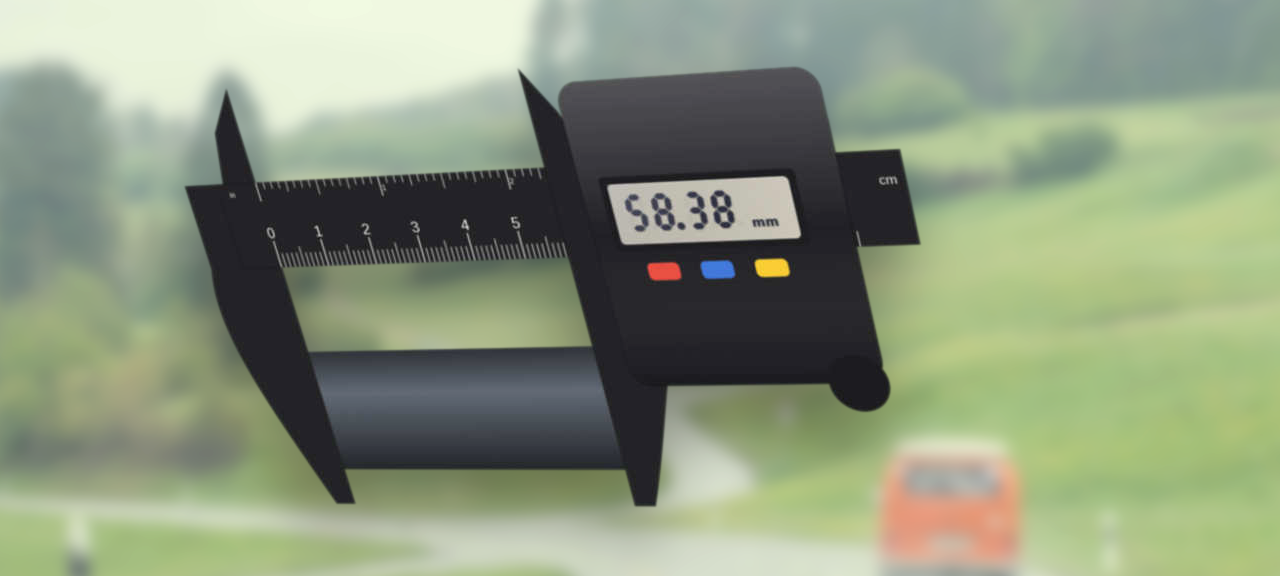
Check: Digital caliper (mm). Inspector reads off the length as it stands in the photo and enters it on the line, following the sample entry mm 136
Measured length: mm 58.38
